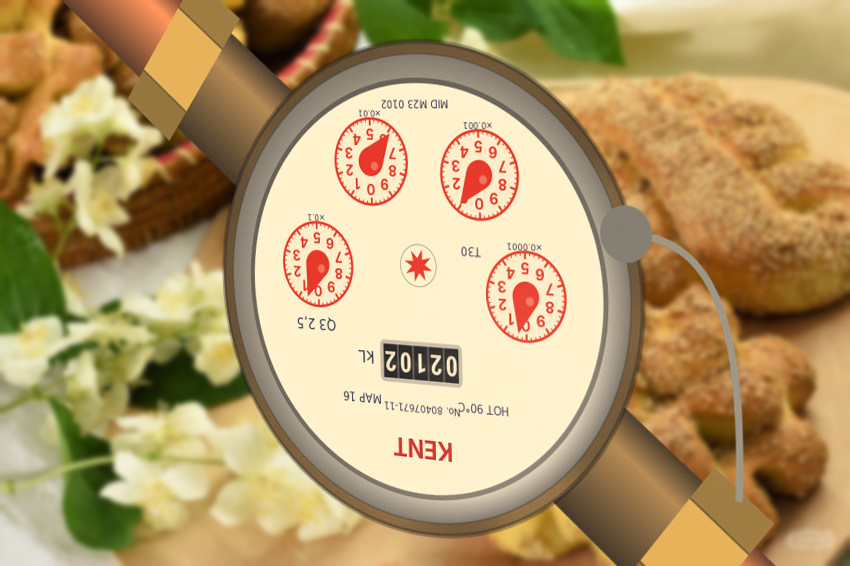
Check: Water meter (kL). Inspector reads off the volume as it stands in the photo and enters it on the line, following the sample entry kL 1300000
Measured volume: kL 2102.0610
